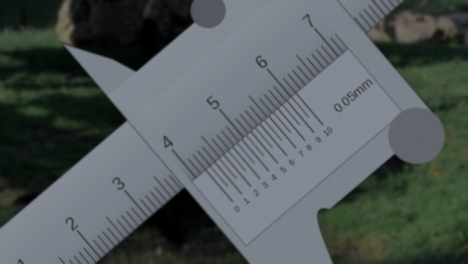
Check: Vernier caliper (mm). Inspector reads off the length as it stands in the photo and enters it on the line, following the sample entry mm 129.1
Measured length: mm 42.0
